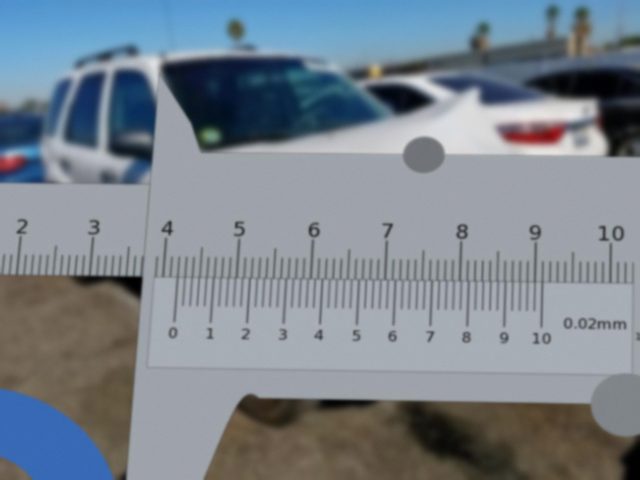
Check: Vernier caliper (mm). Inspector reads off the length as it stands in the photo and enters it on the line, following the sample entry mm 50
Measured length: mm 42.0
